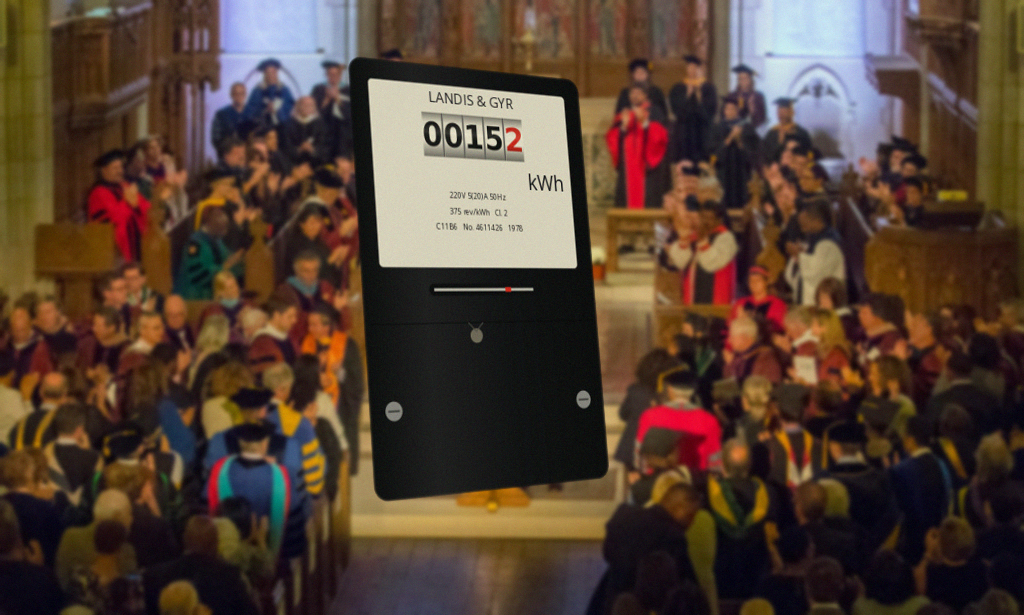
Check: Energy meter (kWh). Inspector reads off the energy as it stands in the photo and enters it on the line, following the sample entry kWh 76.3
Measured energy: kWh 15.2
